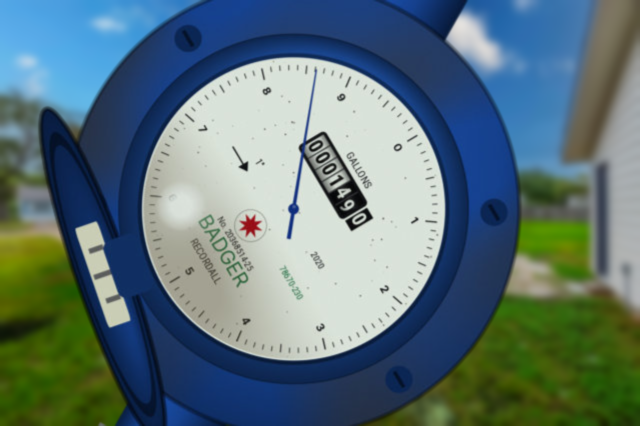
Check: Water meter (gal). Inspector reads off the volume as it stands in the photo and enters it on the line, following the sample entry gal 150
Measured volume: gal 1488.6
